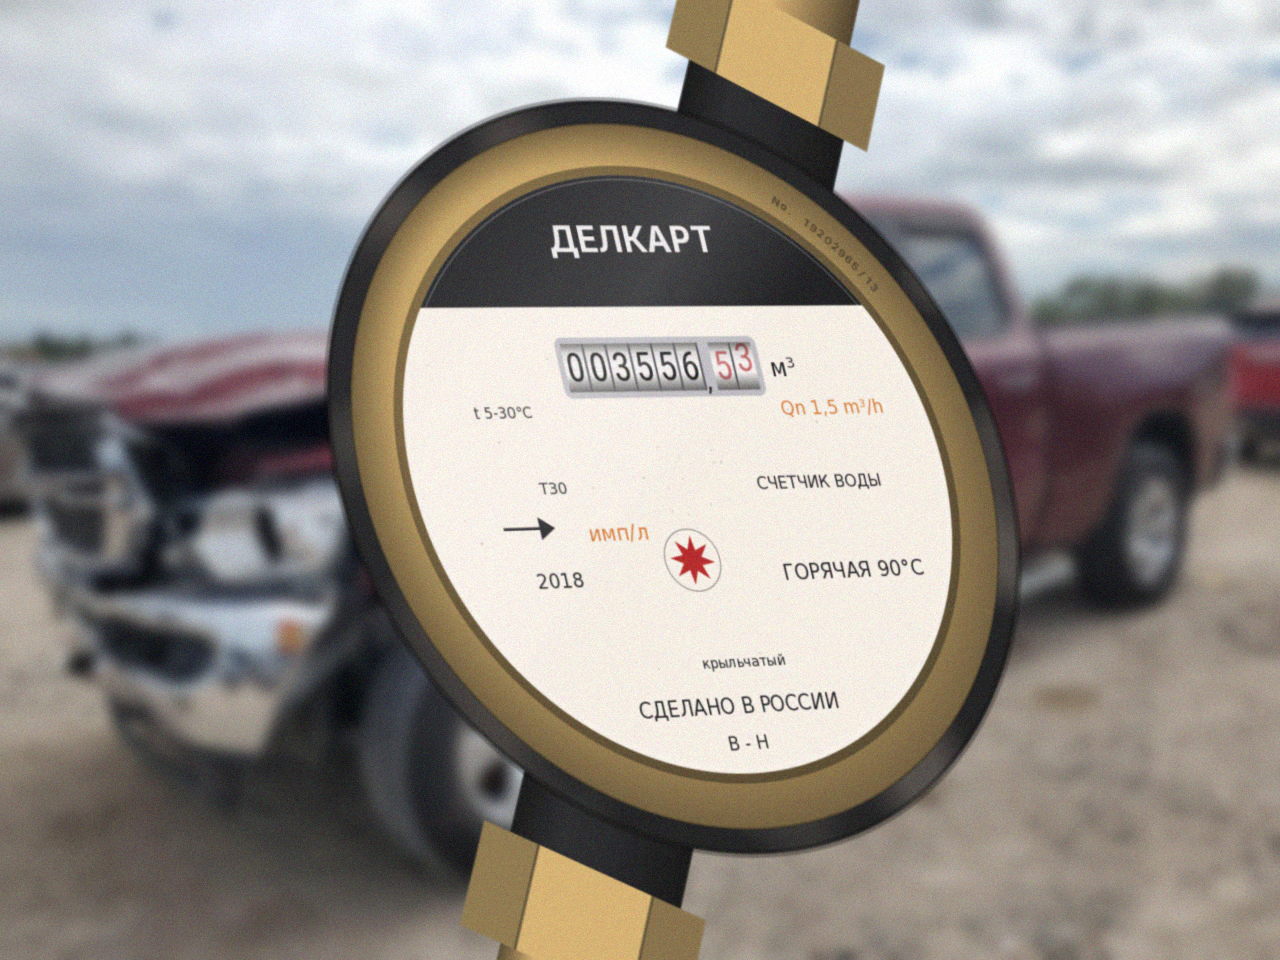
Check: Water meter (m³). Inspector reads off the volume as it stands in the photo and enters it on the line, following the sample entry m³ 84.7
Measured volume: m³ 3556.53
